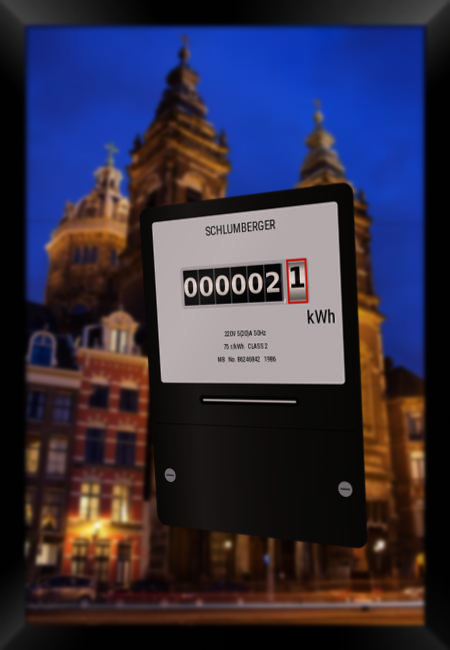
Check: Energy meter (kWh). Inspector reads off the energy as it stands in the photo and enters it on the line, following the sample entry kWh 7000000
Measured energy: kWh 2.1
